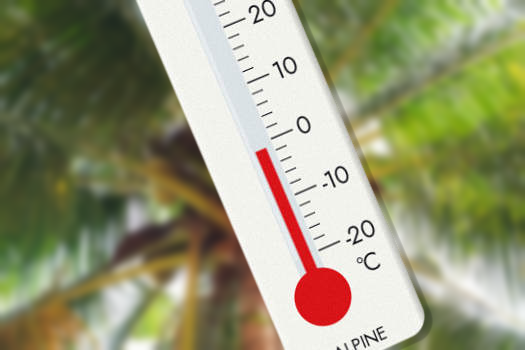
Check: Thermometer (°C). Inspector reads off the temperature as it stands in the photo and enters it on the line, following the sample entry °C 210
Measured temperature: °C -1
